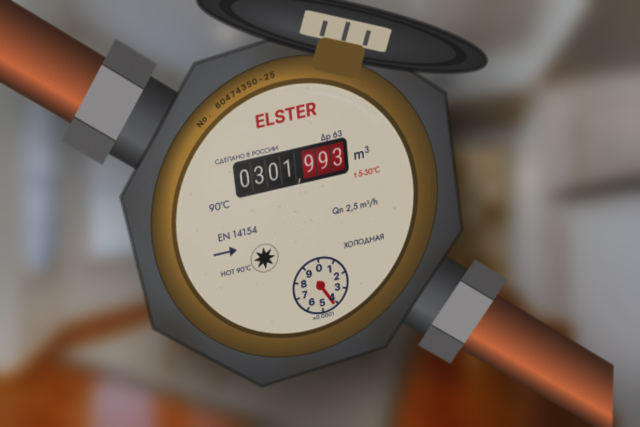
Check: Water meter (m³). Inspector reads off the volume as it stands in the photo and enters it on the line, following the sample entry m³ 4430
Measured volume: m³ 301.9934
